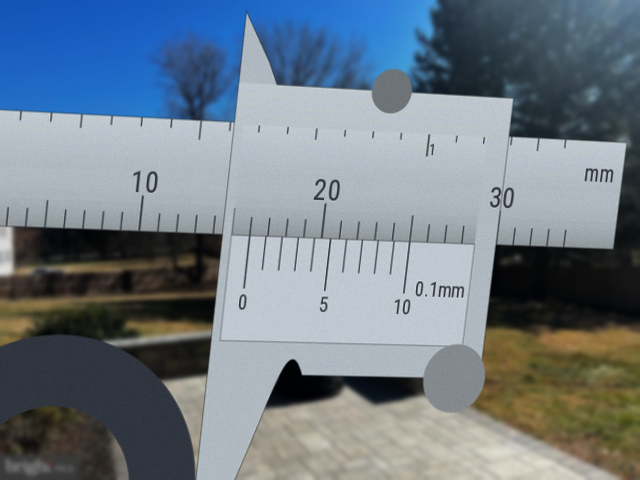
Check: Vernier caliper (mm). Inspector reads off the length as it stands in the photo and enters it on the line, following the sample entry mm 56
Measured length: mm 16.0
